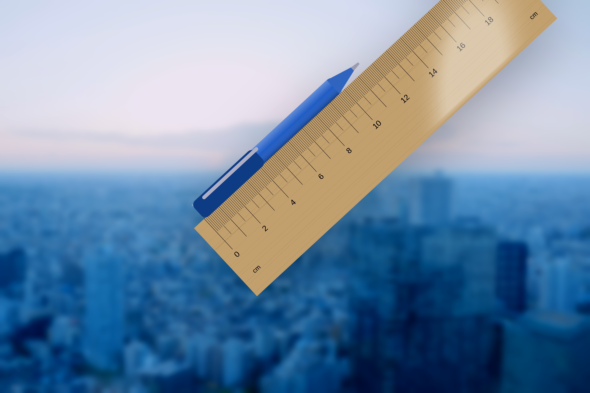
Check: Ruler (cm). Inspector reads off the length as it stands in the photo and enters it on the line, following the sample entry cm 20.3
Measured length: cm 11.5
